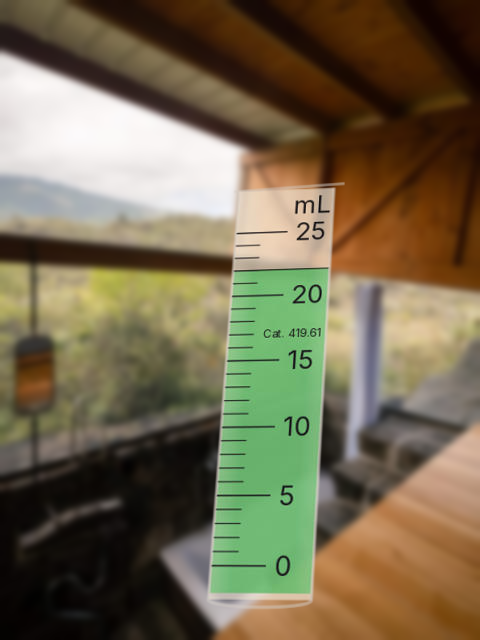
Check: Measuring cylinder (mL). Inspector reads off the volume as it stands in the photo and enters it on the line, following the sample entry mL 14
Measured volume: mL 22
